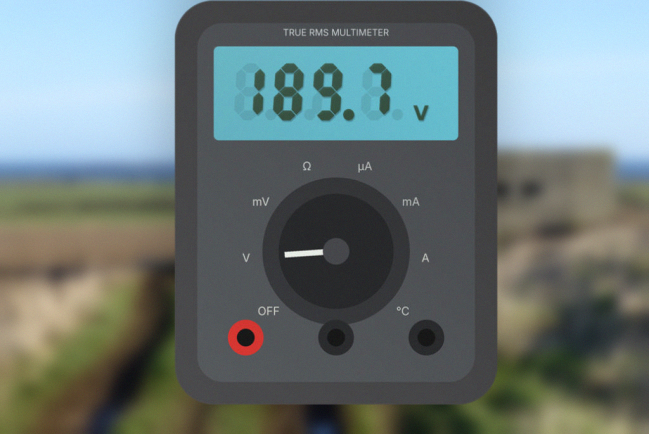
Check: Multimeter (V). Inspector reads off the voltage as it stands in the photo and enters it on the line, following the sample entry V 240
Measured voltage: V 189.7
